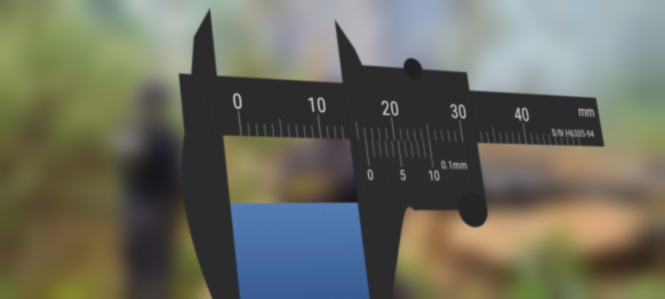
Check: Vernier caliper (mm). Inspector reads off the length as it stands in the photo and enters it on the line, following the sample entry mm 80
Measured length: mm 16.0
